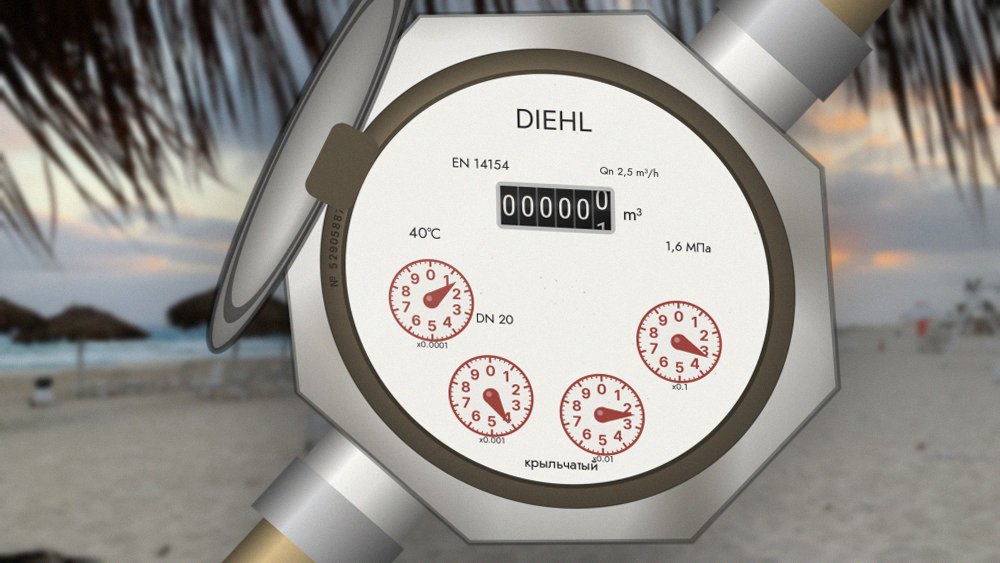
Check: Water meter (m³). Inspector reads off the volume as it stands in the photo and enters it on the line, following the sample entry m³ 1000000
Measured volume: m³ 0.3241
